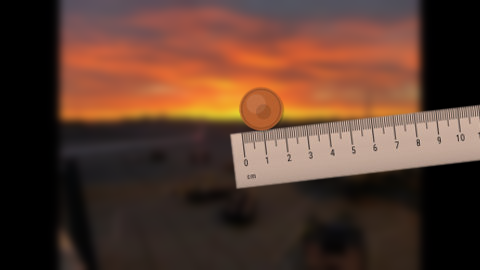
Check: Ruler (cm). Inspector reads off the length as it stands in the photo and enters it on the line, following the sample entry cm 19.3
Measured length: cm 2
